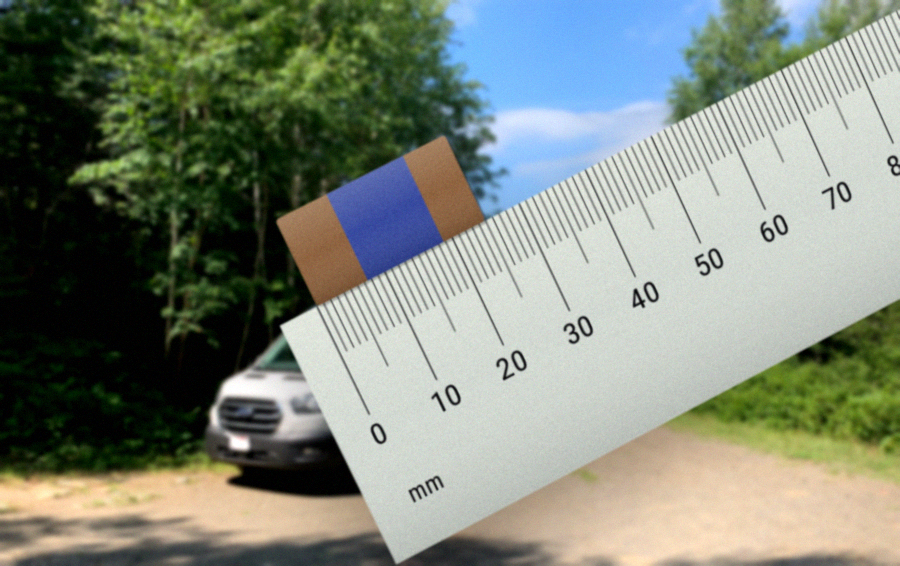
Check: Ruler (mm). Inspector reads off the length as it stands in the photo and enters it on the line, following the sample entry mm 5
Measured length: mm 25
